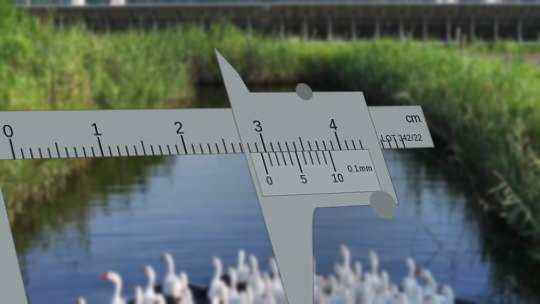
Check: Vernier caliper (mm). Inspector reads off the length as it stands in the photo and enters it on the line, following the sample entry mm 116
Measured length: mm 29.4
